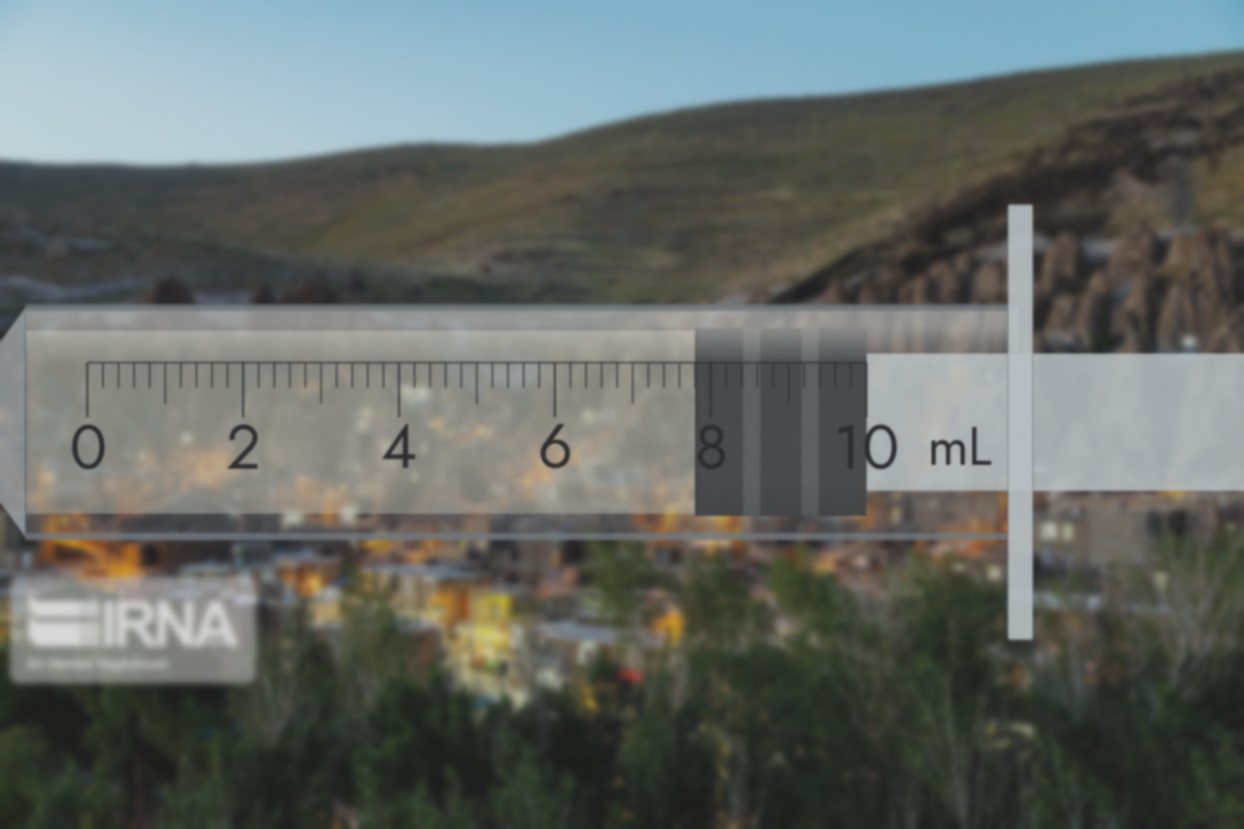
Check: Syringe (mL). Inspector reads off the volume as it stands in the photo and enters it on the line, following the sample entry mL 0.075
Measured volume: mL 7.8
